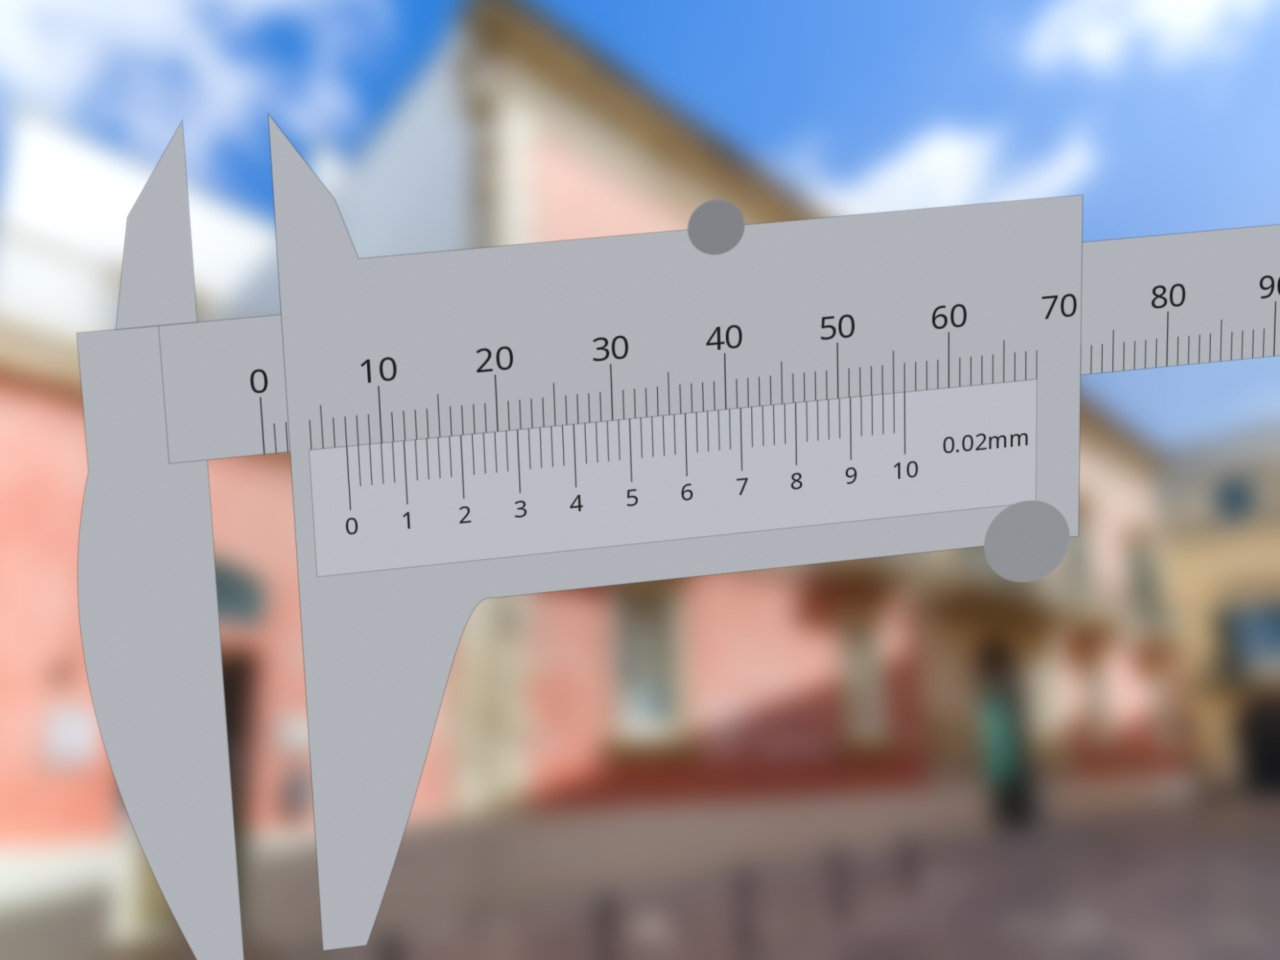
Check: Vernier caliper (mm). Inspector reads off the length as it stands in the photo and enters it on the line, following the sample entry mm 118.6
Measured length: mm 7.0
